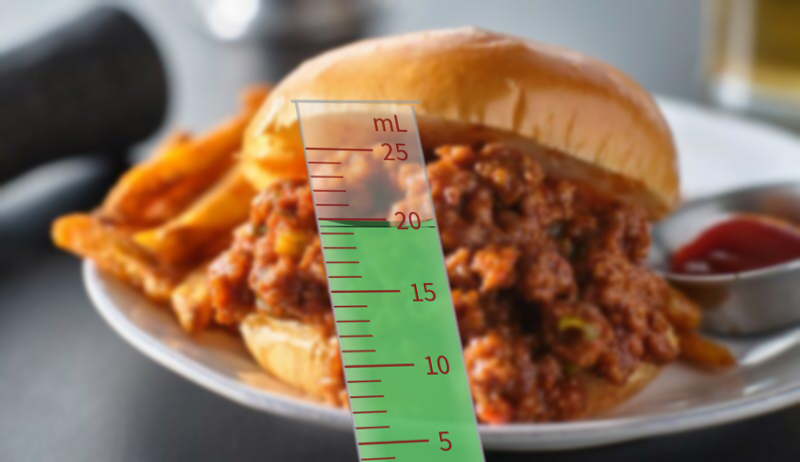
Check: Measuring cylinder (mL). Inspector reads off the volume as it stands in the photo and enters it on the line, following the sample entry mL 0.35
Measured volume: mL 19.5
